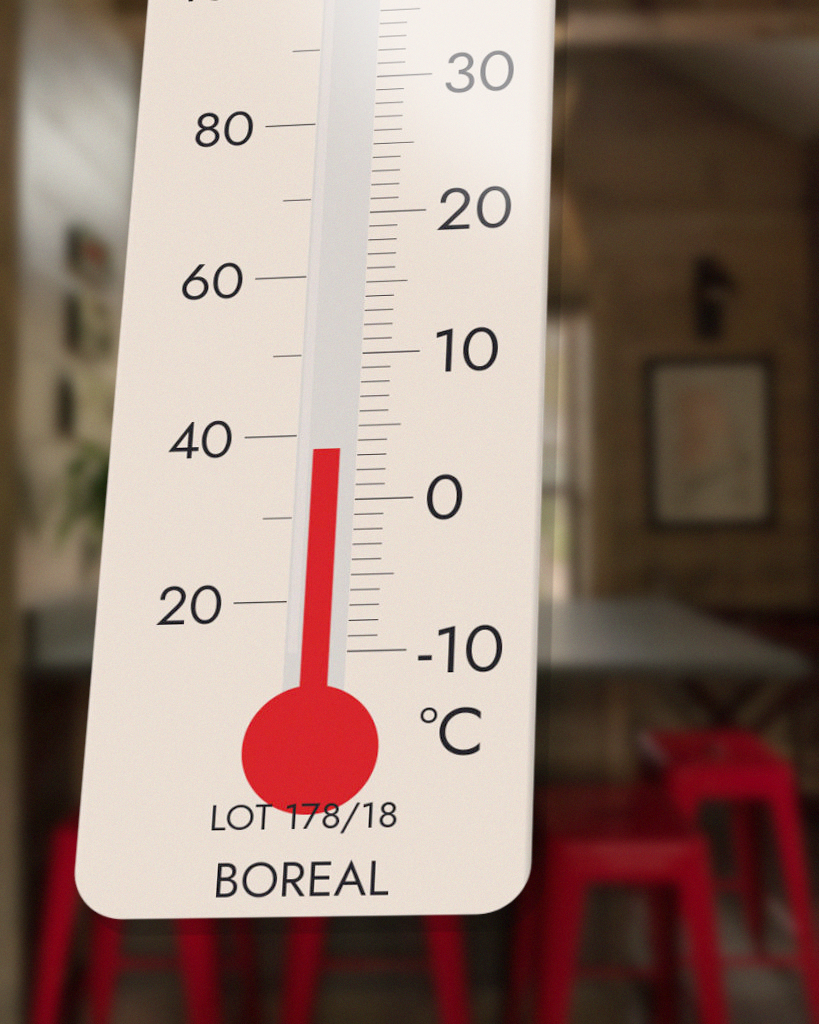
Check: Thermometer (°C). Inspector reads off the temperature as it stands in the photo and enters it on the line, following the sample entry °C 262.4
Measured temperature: °C 3.5
